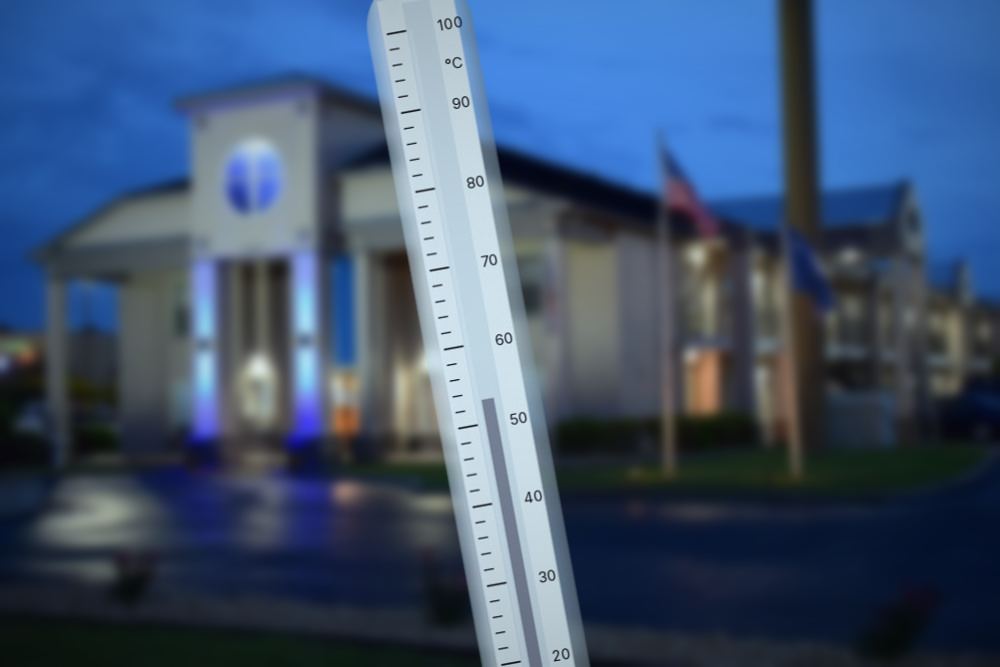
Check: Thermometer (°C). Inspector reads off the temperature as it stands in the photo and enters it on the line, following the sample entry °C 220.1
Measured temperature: °C 53
